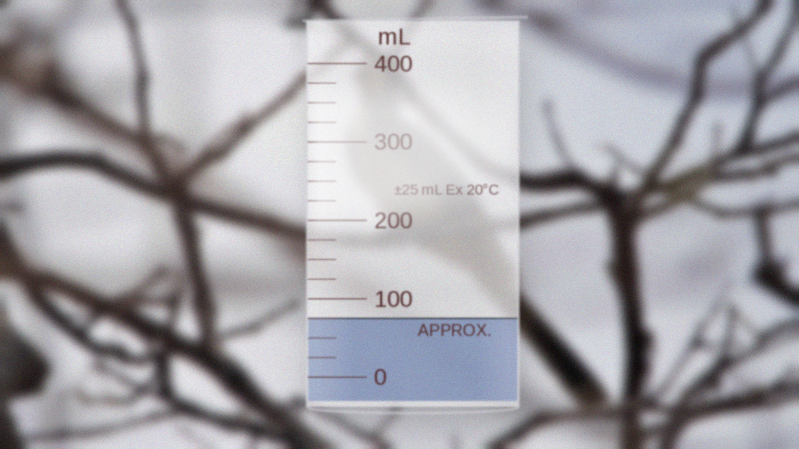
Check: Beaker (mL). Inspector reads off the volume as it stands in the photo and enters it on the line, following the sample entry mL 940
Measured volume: mL 75
